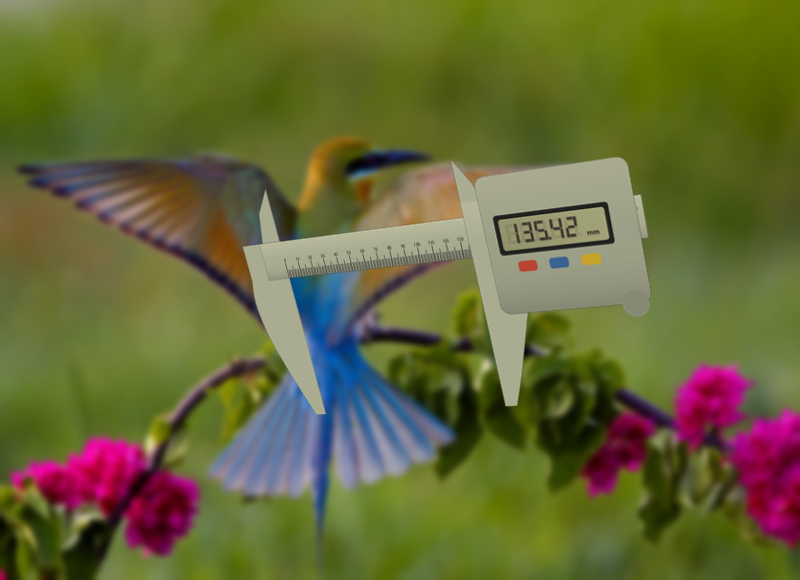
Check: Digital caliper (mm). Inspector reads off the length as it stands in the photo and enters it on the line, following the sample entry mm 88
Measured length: mm 135.42
